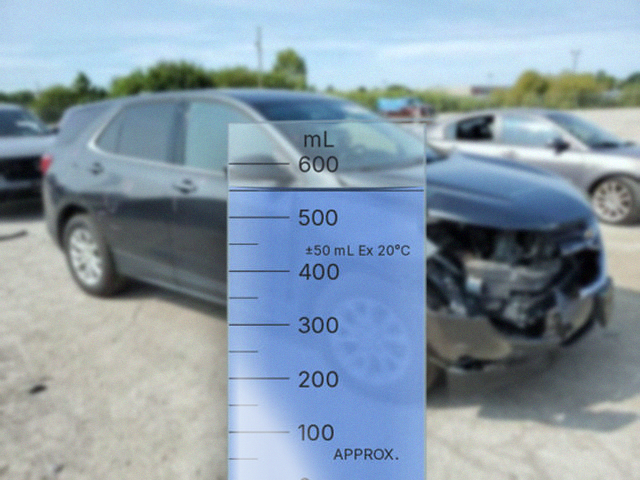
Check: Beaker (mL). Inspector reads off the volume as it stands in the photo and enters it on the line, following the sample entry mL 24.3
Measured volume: mL 550
